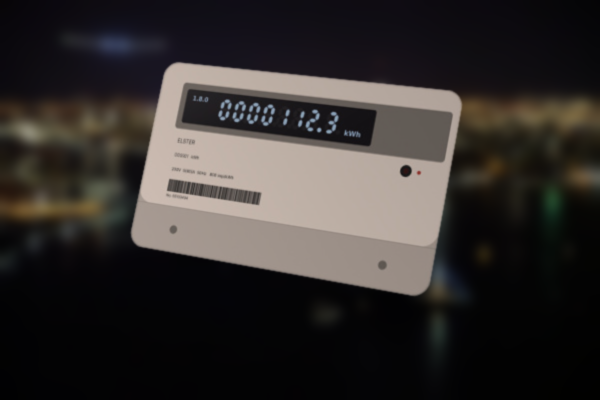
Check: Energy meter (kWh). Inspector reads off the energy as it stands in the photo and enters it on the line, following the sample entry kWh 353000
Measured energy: kWh 112.3
